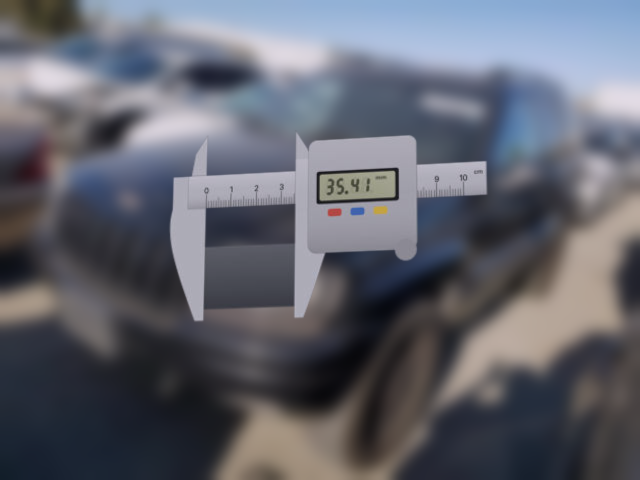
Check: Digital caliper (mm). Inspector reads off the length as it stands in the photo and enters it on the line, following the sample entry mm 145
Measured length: mm 35.41
